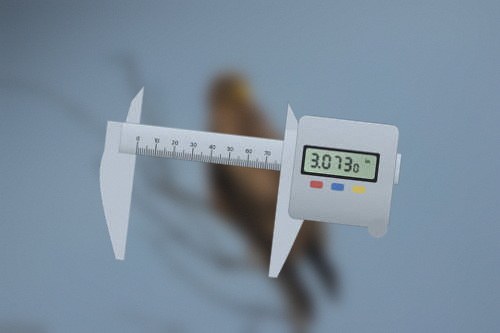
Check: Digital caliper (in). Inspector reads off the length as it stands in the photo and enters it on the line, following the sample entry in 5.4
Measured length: in 3.0730
